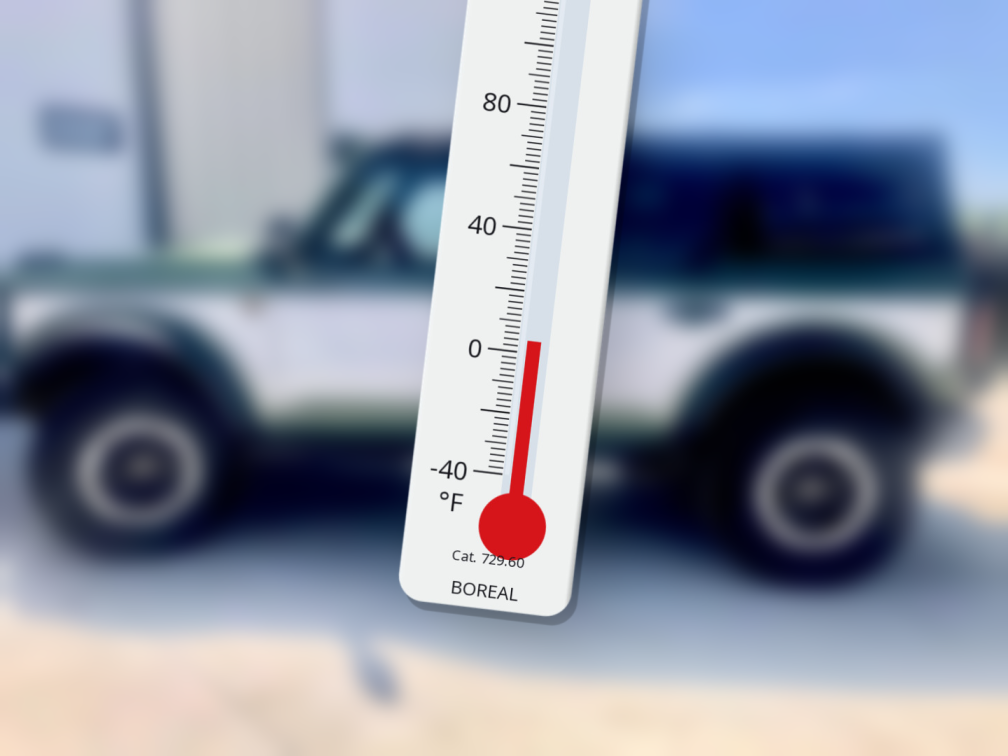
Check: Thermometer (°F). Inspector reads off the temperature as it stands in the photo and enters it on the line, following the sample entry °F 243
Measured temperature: °F 4
